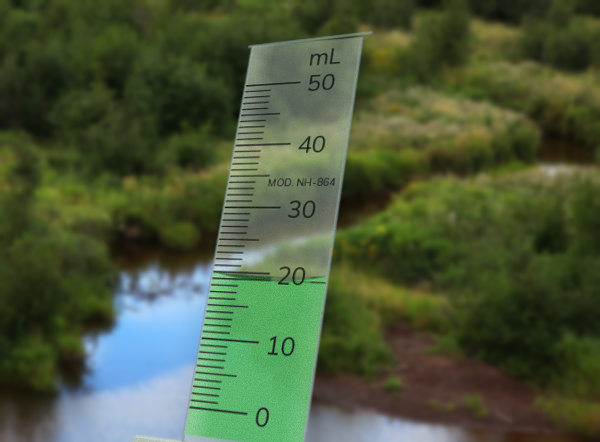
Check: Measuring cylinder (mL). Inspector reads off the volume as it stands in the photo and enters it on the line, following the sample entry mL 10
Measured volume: mL 19
